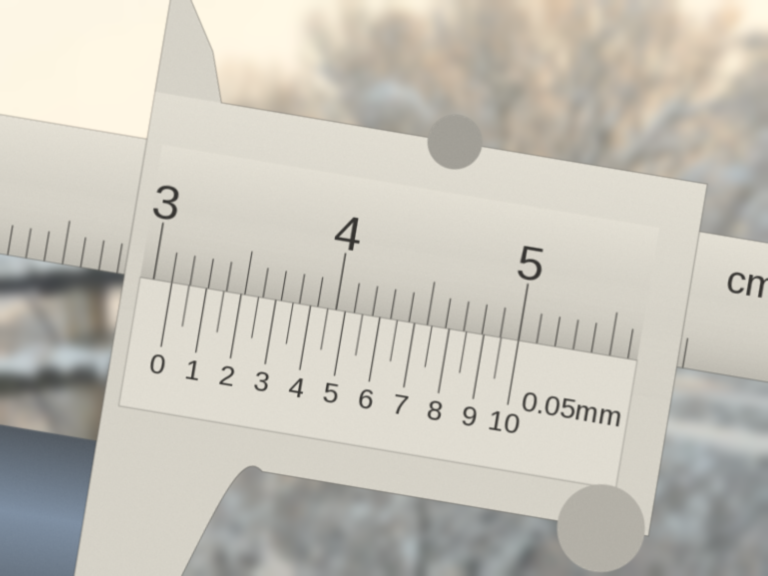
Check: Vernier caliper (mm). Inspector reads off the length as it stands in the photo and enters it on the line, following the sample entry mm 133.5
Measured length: mm 31.0
